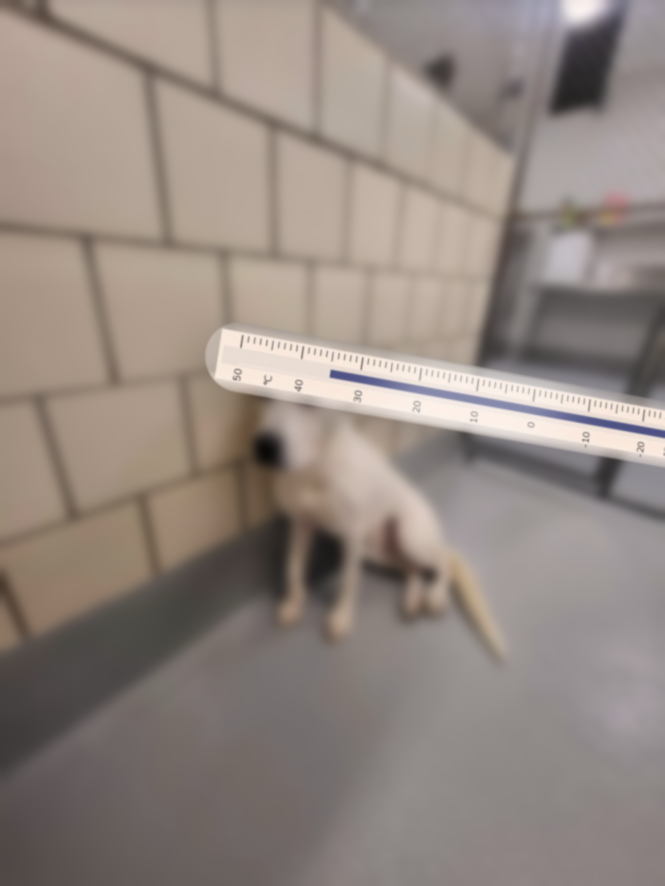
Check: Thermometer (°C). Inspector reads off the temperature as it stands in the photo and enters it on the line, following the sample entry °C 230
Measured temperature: °C 35
